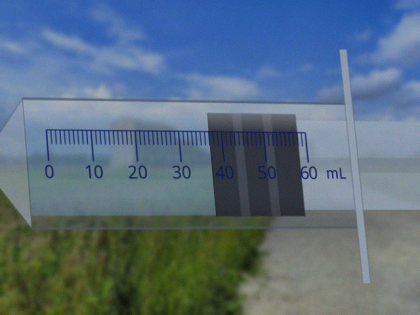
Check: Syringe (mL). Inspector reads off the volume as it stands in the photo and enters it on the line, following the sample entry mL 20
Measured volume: mL 37
